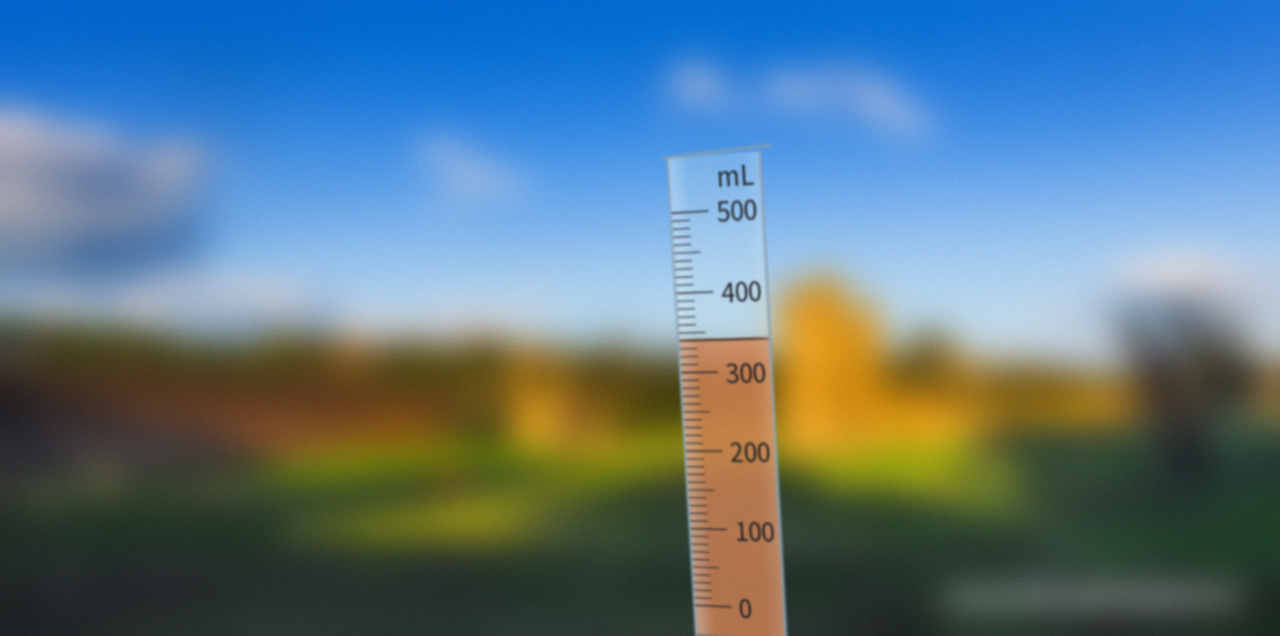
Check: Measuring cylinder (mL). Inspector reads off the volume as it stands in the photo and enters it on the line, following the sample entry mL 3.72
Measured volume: mL 340
